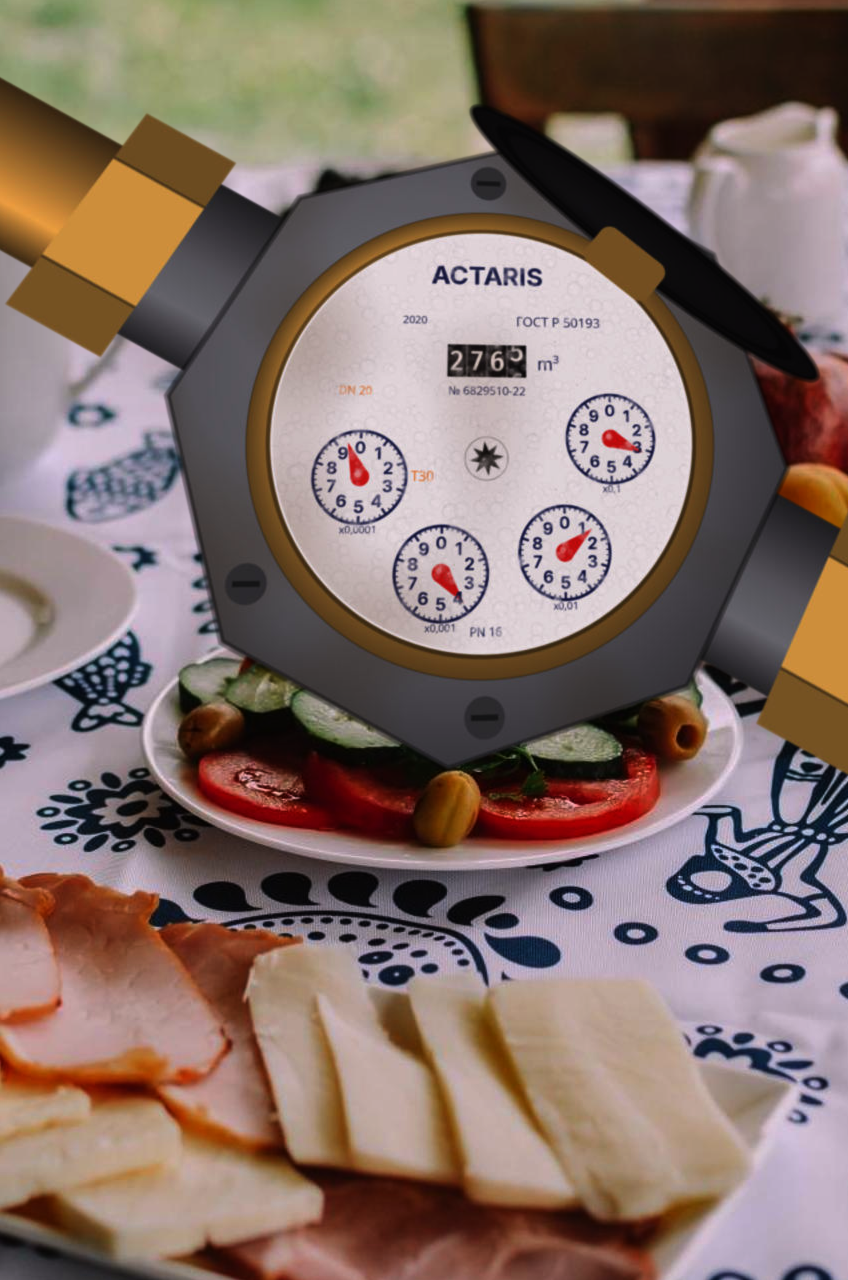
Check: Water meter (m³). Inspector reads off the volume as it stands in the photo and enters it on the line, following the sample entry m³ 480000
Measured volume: m³ 2765.3139
